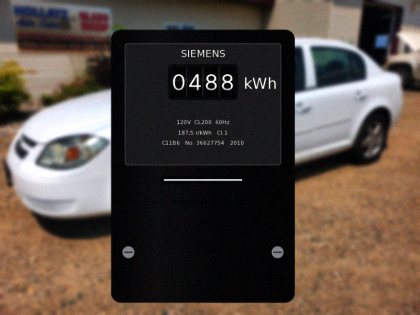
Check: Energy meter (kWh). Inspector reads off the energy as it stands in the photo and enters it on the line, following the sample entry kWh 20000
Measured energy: kWh 488
